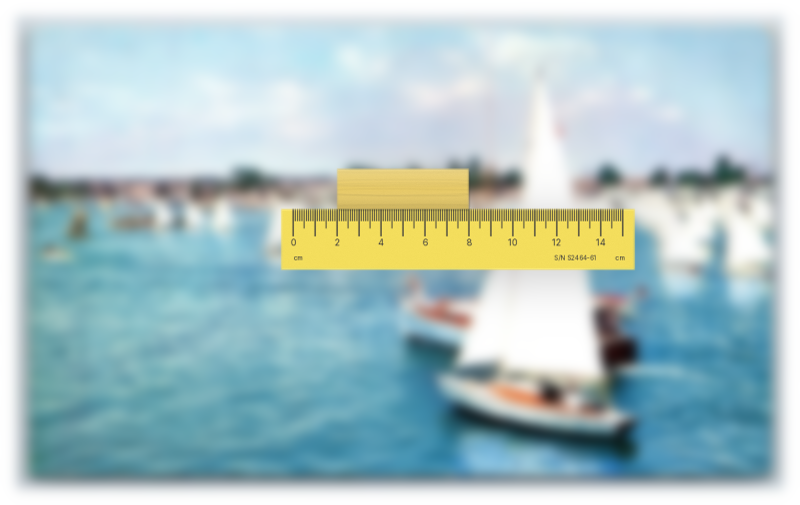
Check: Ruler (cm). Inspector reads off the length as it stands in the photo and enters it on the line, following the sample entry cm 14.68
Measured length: cm 6
